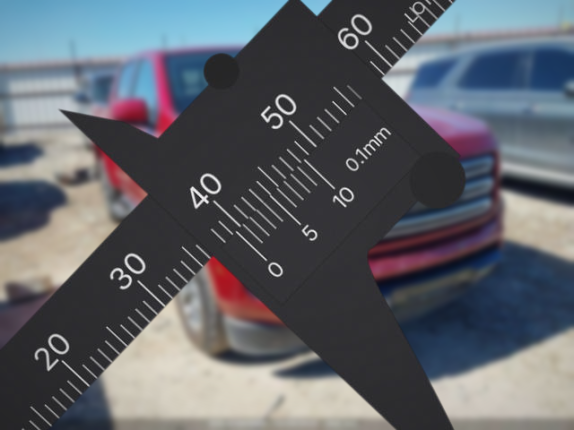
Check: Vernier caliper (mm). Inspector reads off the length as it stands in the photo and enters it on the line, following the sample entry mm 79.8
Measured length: mm 39.4
